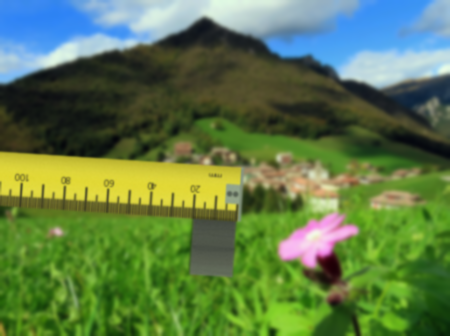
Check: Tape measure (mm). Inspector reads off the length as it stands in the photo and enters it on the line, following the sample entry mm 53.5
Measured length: mm 20
